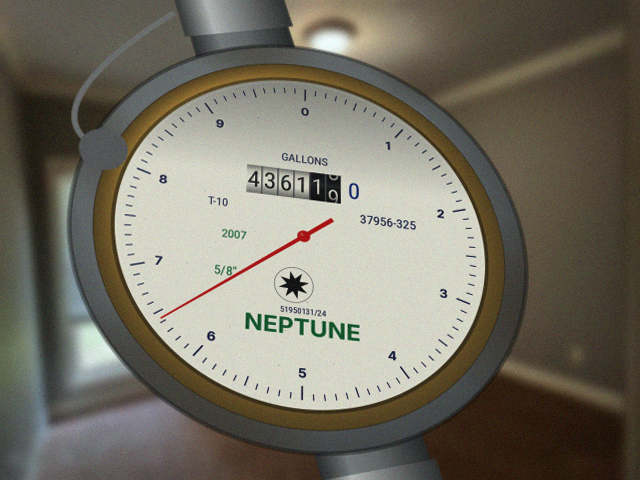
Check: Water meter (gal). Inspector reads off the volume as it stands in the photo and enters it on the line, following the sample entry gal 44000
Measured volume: gal 4361186.4
